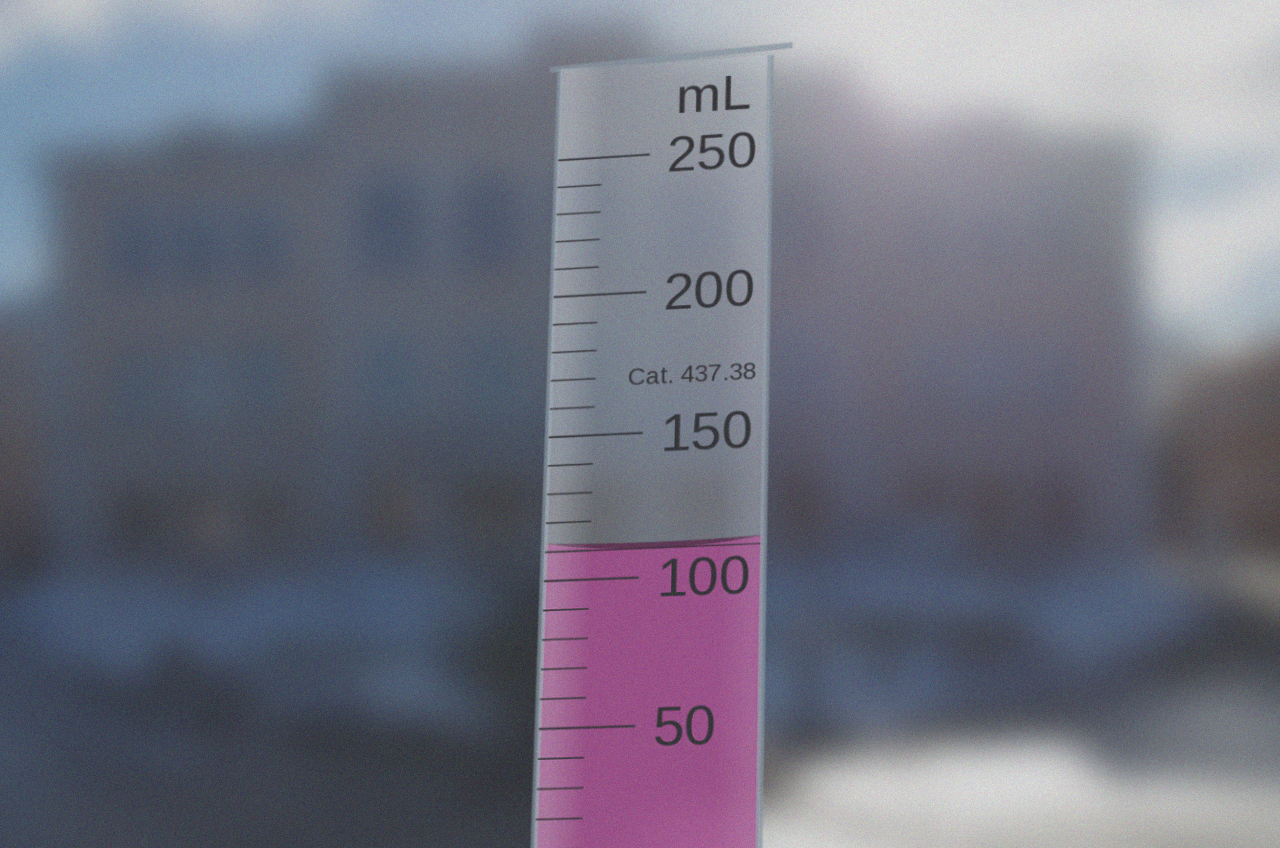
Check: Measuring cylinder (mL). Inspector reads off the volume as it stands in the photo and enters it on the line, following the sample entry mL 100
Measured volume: mL 110
